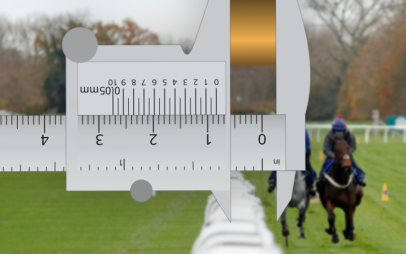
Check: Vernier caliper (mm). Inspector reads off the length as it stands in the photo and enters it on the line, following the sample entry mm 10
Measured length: mm 8.4
